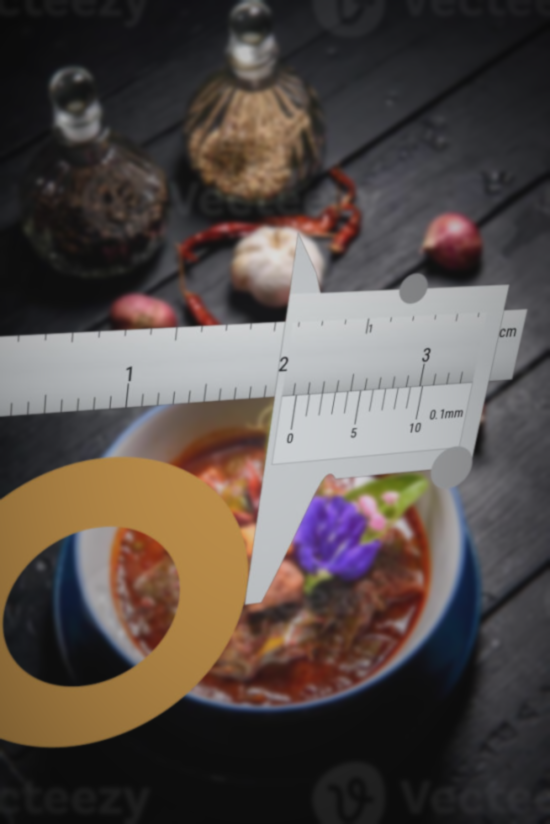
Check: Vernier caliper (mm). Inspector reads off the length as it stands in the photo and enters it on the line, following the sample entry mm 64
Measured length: mm 21.2
